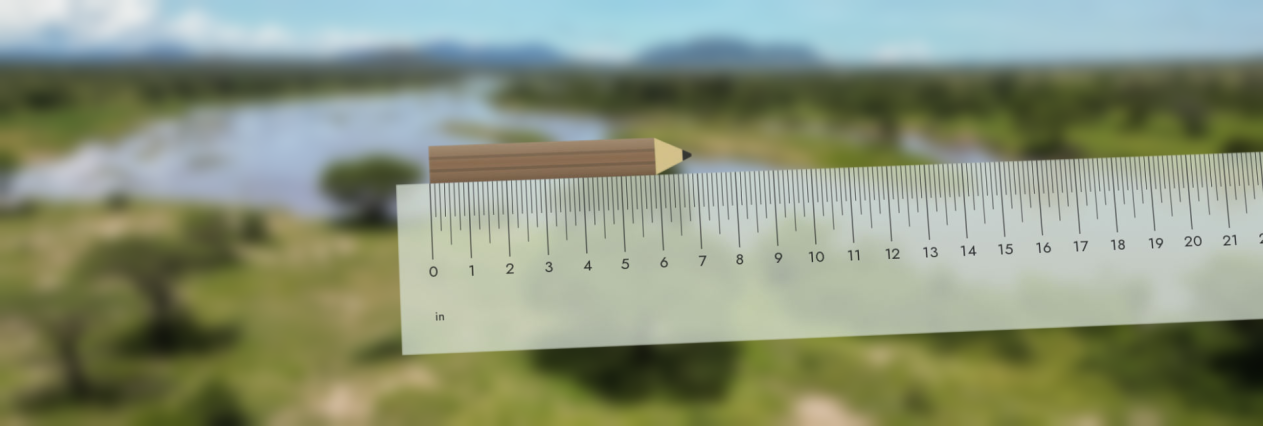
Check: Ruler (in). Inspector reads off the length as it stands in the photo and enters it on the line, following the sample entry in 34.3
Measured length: in 6.875
